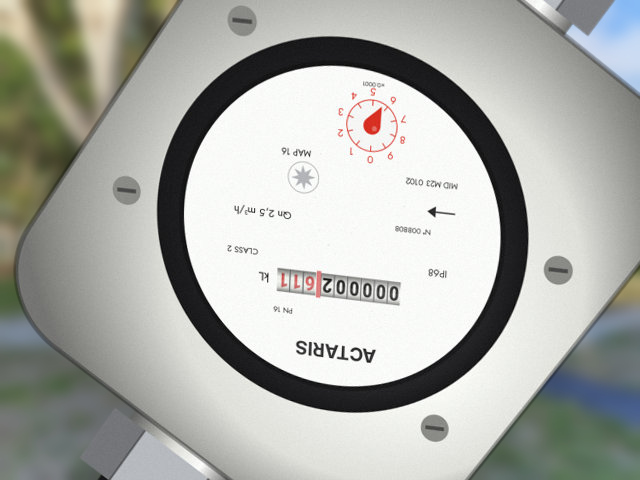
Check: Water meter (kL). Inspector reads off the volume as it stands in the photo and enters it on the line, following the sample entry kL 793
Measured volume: kL 2.6115
